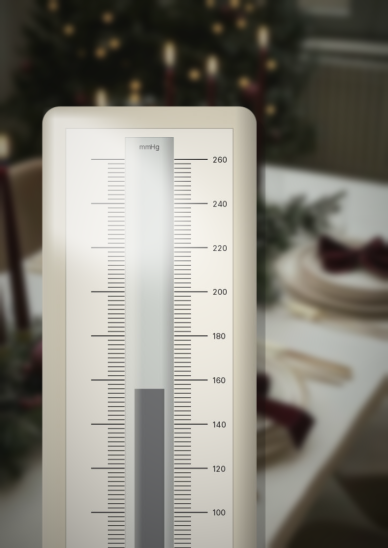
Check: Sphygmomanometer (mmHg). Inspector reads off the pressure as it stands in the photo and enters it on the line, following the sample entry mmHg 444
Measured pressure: mmHg 156
